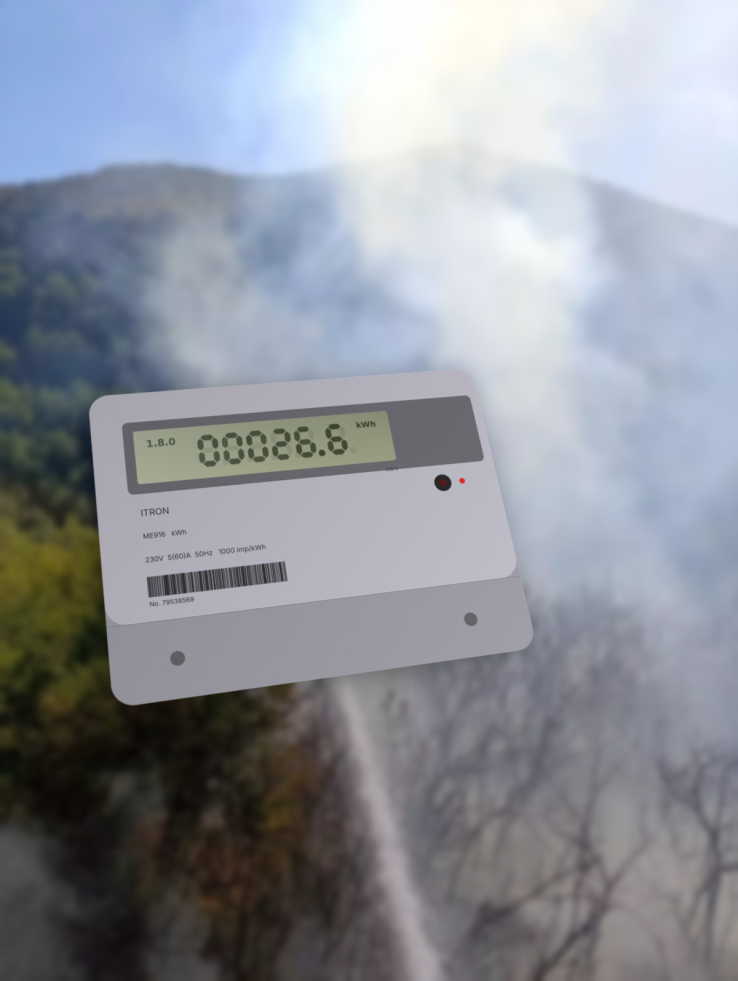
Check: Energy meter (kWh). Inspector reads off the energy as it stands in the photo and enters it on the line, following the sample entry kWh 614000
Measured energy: kWh 26.6
